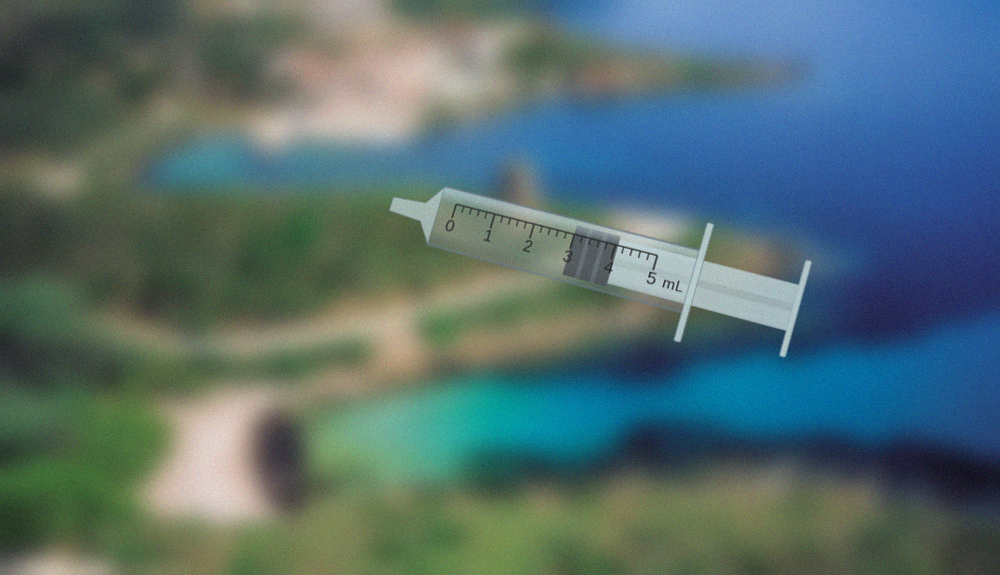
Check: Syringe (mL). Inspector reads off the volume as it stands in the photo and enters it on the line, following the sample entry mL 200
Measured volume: mL 3
